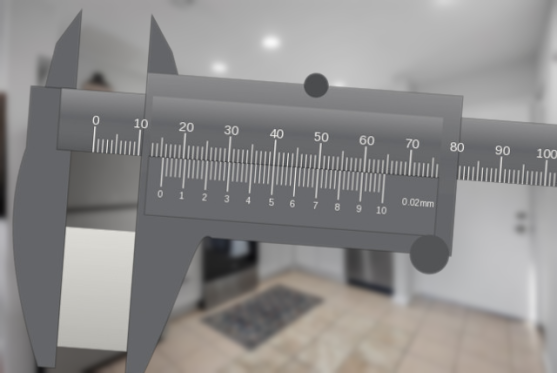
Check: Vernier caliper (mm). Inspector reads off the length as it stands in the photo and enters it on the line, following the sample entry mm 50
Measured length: mm 15.5
